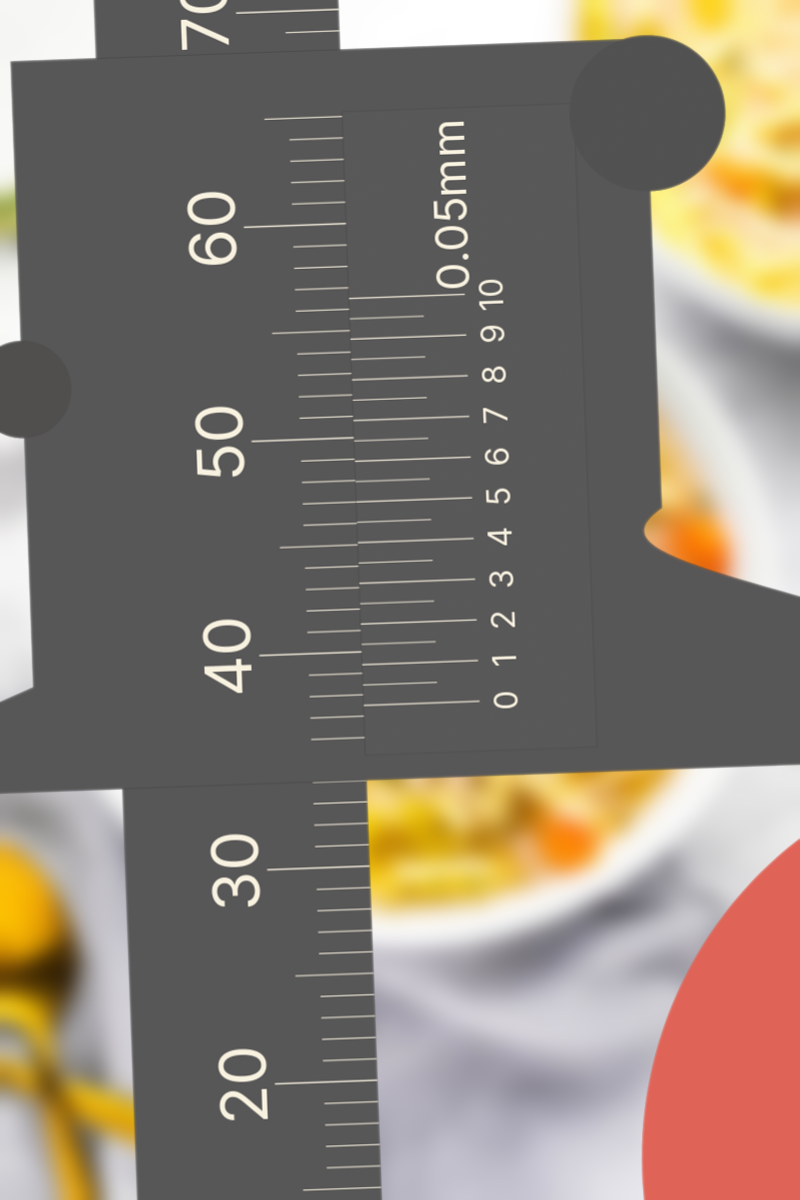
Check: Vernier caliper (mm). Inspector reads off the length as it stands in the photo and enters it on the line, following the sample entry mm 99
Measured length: mm 37.5
